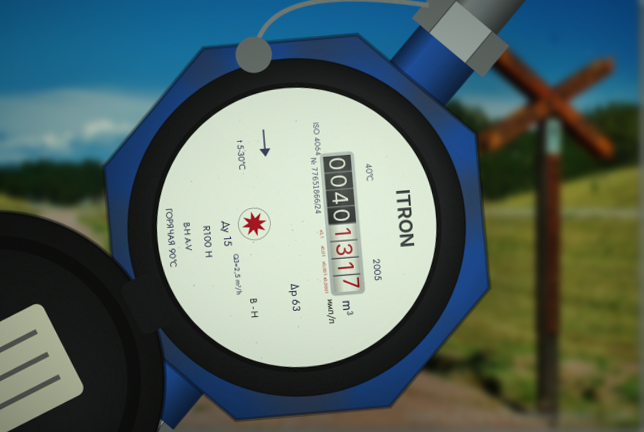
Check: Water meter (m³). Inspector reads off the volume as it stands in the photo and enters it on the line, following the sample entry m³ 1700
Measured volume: m³ 40.1317
